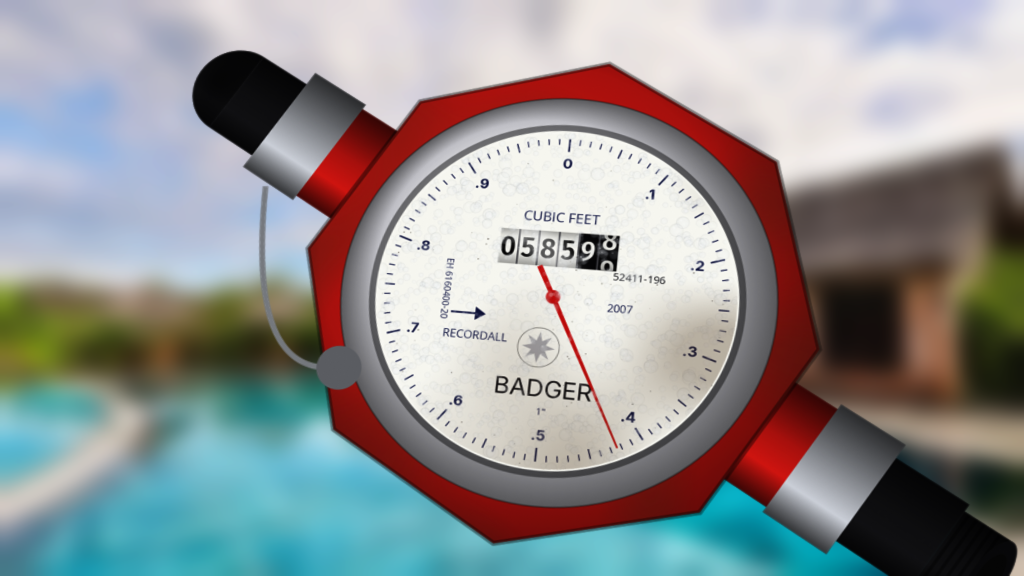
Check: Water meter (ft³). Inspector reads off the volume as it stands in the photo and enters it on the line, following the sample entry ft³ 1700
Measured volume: ft³ 58598.42
